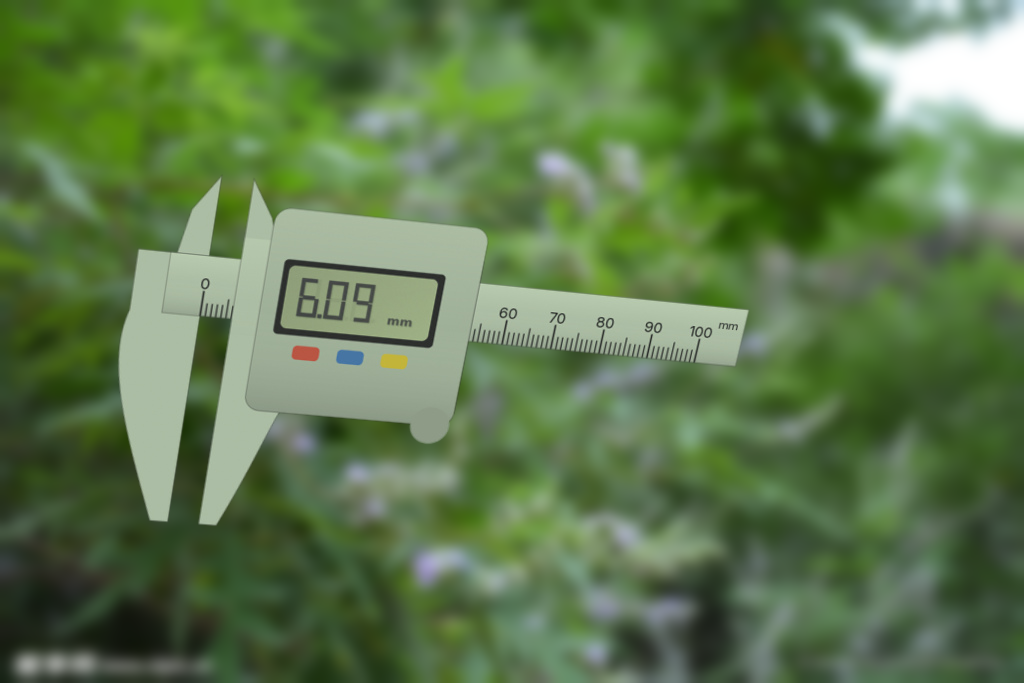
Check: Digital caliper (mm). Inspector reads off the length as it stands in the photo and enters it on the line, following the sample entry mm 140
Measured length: mm 6.09
